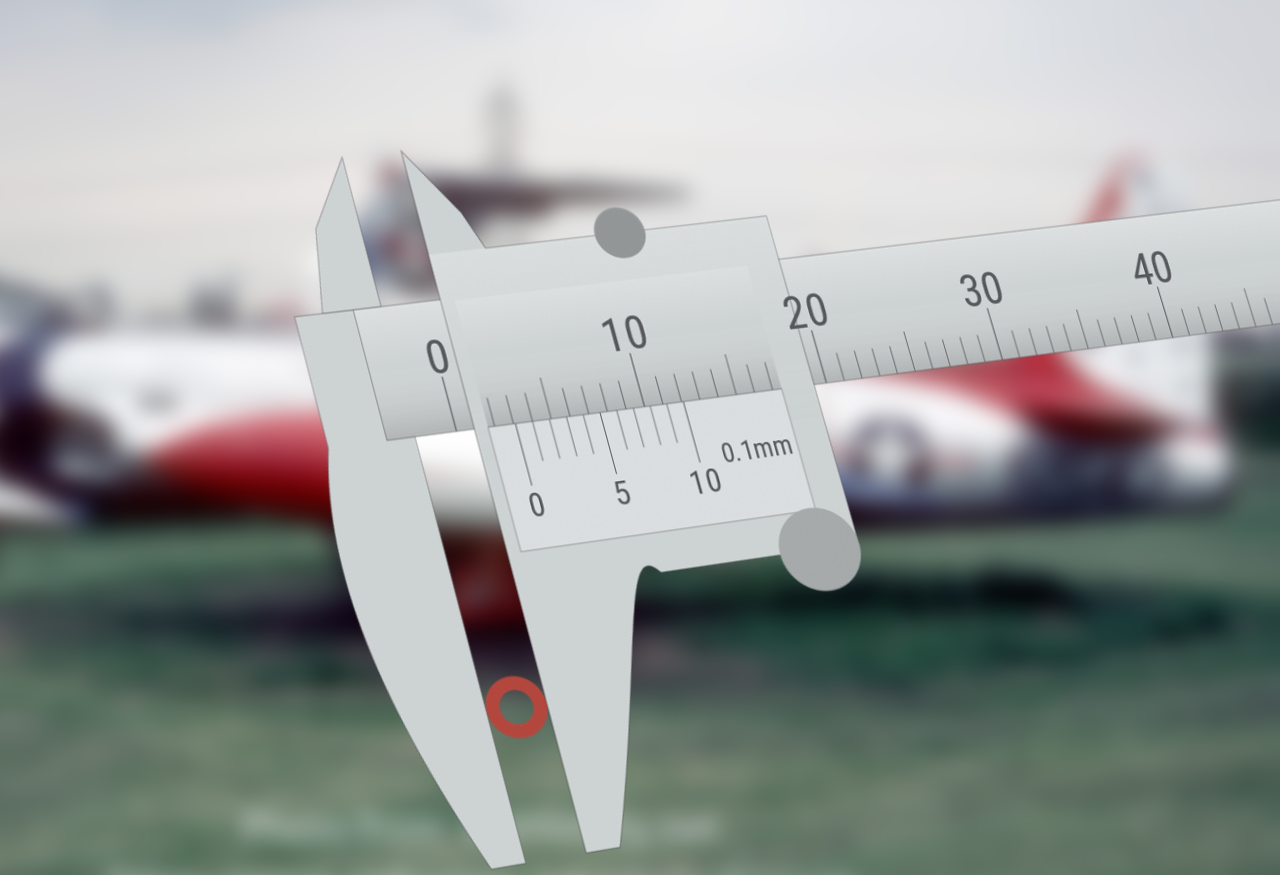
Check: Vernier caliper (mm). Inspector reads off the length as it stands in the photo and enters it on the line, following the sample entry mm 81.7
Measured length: mm 3.1
